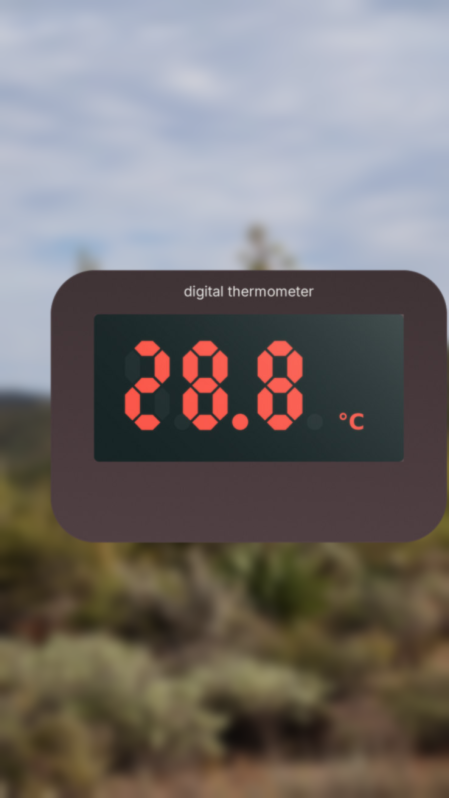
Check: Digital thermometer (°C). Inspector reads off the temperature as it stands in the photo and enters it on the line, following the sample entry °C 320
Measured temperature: °C 28.8
